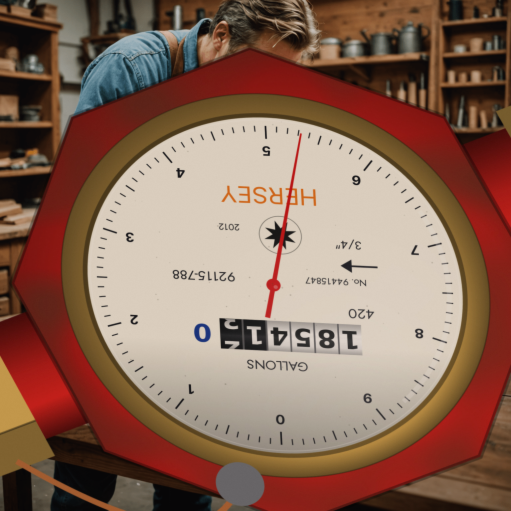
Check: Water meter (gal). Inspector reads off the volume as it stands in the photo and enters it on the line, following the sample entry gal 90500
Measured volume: gal 1854125.3
